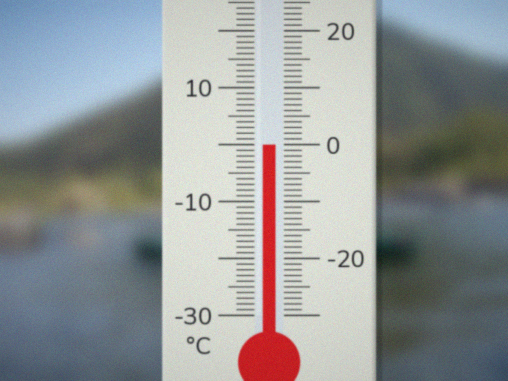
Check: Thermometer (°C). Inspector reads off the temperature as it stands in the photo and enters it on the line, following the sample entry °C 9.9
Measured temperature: °C 0
